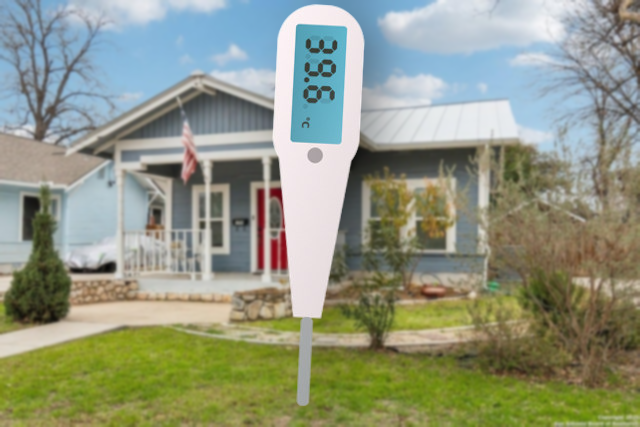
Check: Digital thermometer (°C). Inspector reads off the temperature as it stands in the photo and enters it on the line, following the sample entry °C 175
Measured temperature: °C 39.6
